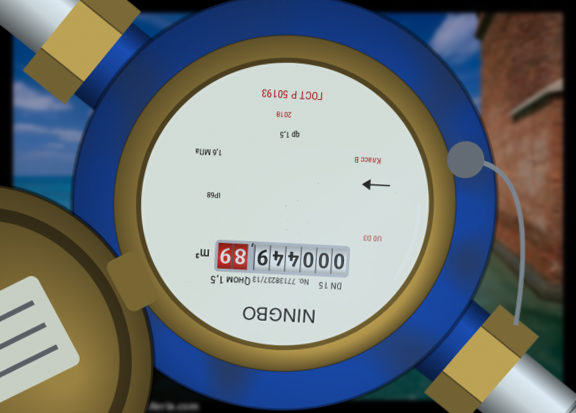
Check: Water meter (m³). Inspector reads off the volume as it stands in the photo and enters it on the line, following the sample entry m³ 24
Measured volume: m³ 449.89
